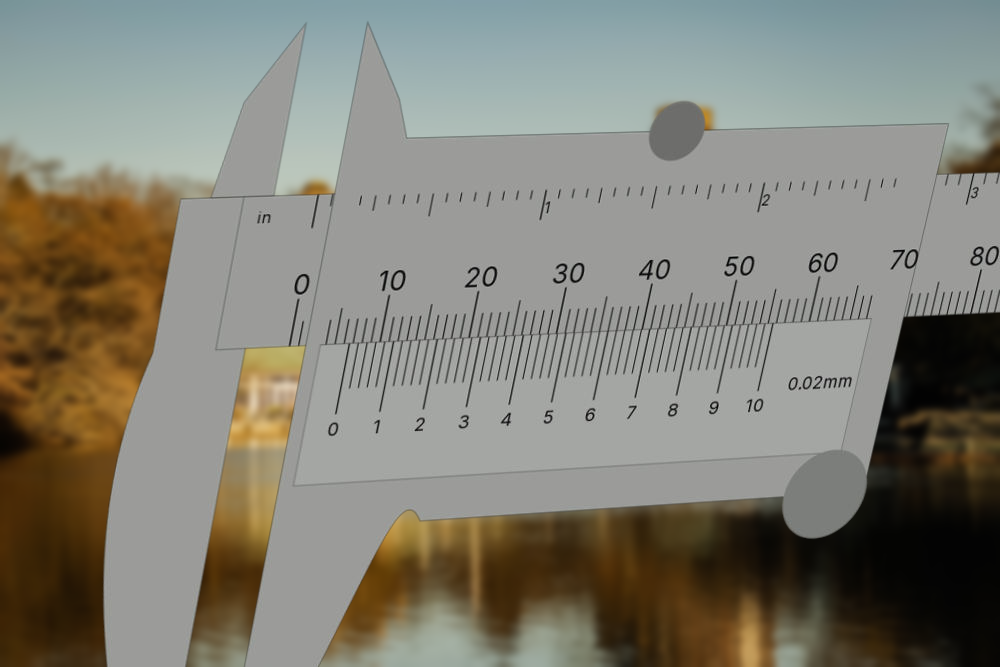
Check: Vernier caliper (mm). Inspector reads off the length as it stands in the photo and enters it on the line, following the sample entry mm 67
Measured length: mm 6.6
